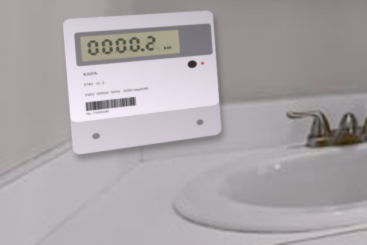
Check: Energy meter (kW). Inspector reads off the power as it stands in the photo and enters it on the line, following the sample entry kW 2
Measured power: kW 0.2
